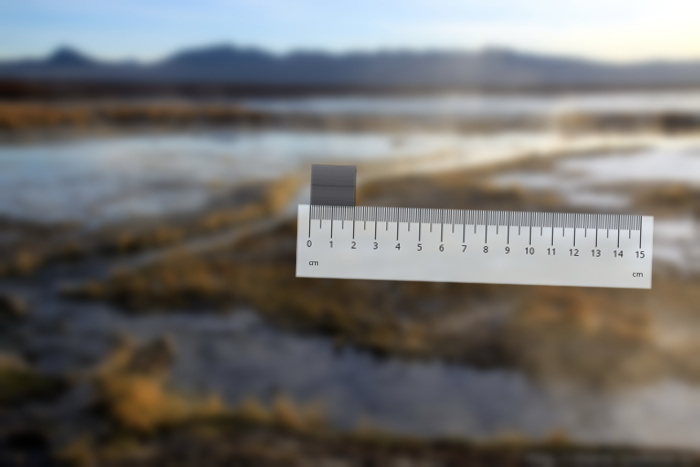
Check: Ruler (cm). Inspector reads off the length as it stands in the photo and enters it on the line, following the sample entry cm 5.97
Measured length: cm 2
